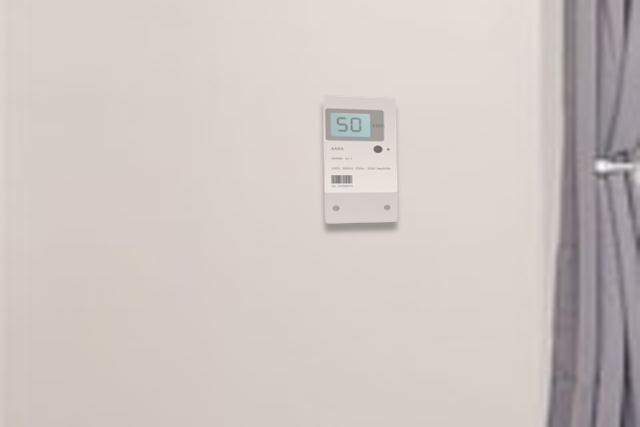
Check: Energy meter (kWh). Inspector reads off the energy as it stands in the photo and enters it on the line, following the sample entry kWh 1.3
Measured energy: kWh 50
